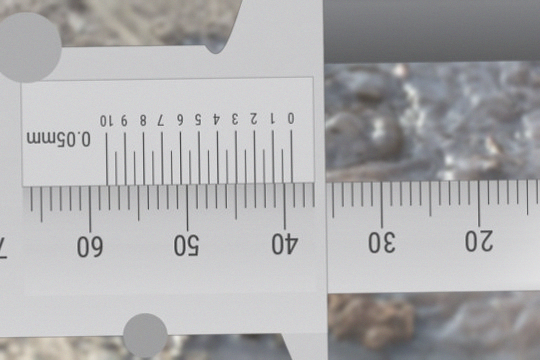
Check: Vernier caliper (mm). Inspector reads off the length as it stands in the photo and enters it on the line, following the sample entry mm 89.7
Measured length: mm 39.2
